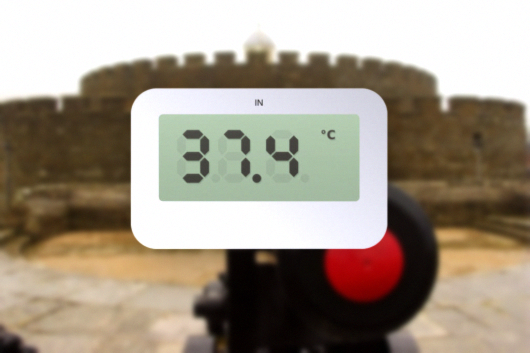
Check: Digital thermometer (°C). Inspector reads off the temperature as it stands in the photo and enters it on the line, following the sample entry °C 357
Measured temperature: °C 37.4
